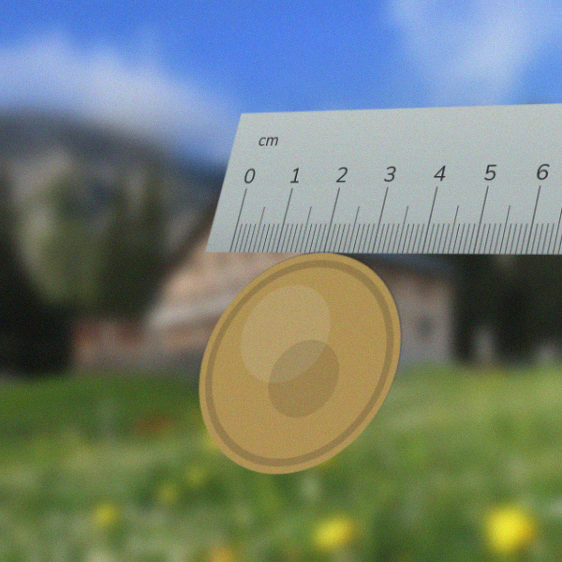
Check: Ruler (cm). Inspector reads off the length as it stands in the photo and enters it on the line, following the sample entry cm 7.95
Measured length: cm 4
